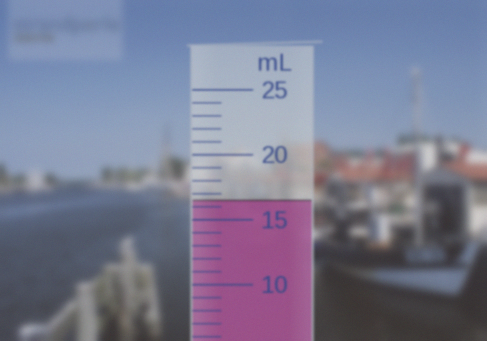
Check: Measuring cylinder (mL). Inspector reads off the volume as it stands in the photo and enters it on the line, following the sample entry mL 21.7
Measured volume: mL 16.5
